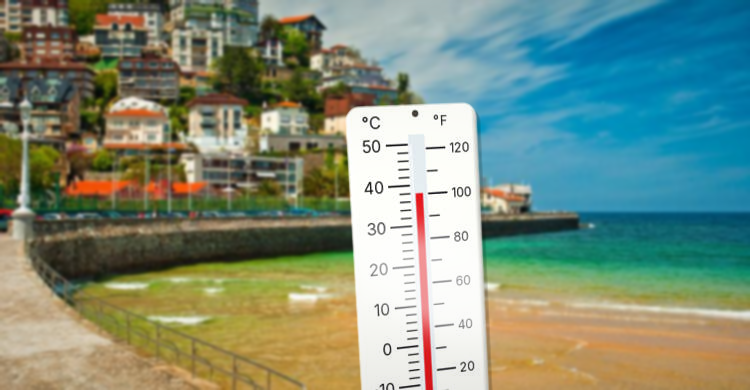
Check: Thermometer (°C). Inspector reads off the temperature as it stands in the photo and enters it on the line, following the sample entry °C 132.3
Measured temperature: °C 38
